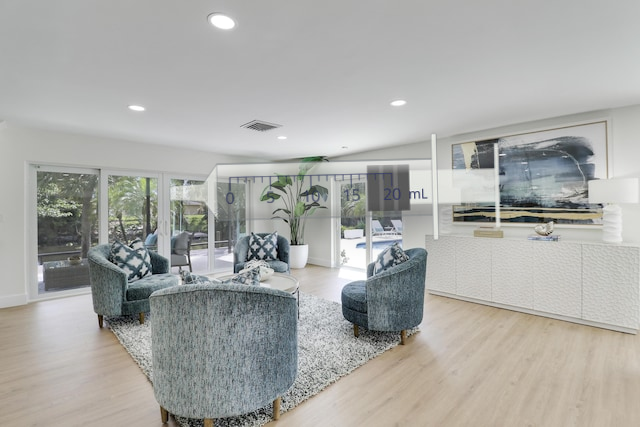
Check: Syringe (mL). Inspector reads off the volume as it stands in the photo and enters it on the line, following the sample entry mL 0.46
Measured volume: mL 17
